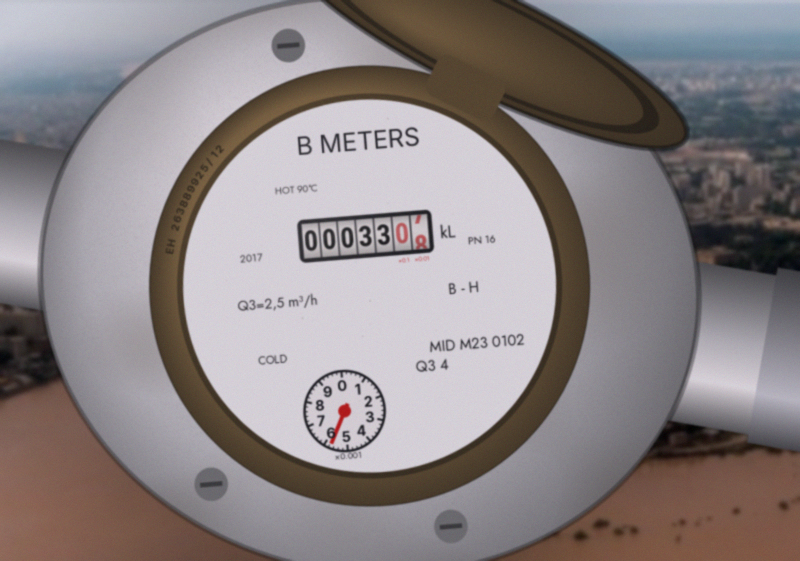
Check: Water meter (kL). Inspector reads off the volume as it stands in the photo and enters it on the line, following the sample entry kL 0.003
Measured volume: kL 33.075
